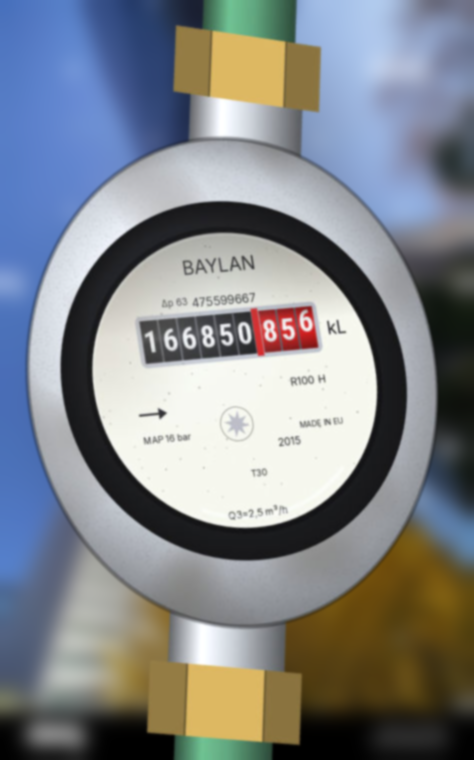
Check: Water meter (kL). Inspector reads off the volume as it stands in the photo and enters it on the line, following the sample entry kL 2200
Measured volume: kL 166850.856
